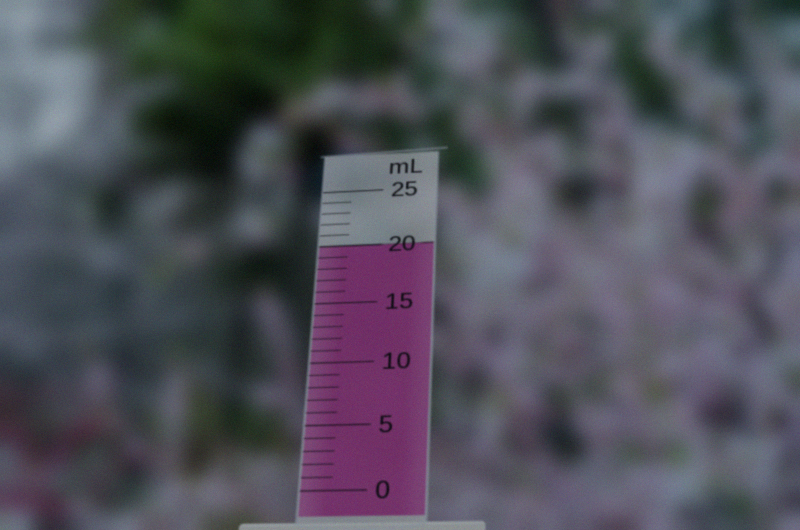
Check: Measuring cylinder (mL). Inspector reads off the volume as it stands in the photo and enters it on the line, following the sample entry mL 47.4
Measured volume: mL 20
